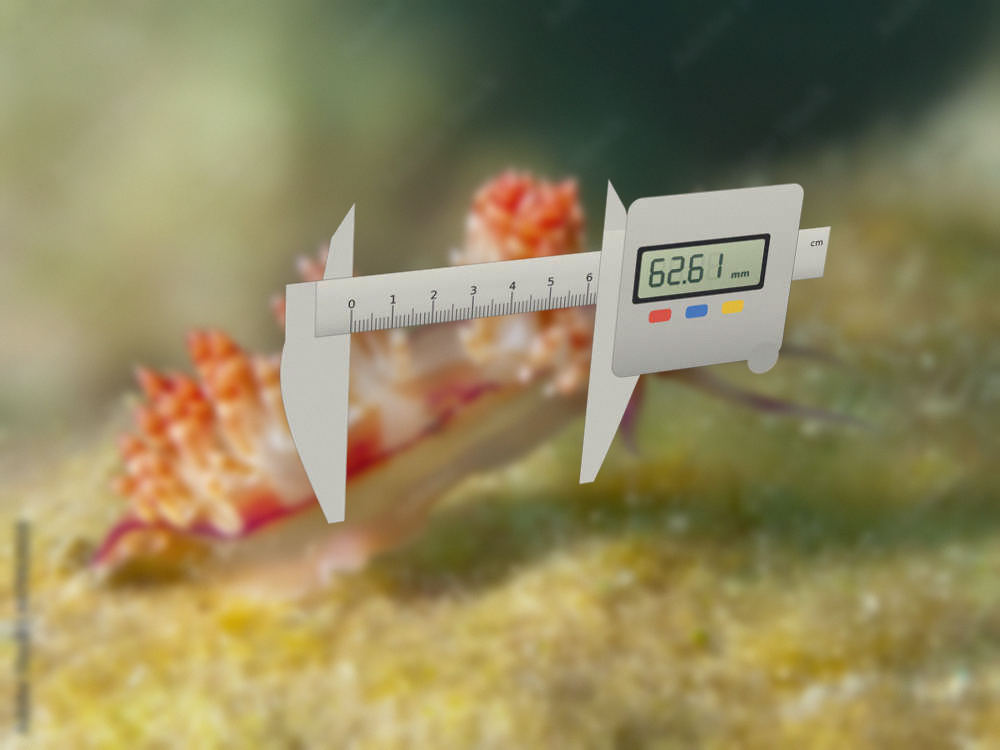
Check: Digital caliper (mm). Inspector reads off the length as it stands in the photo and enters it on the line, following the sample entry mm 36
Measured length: mm 62.61
